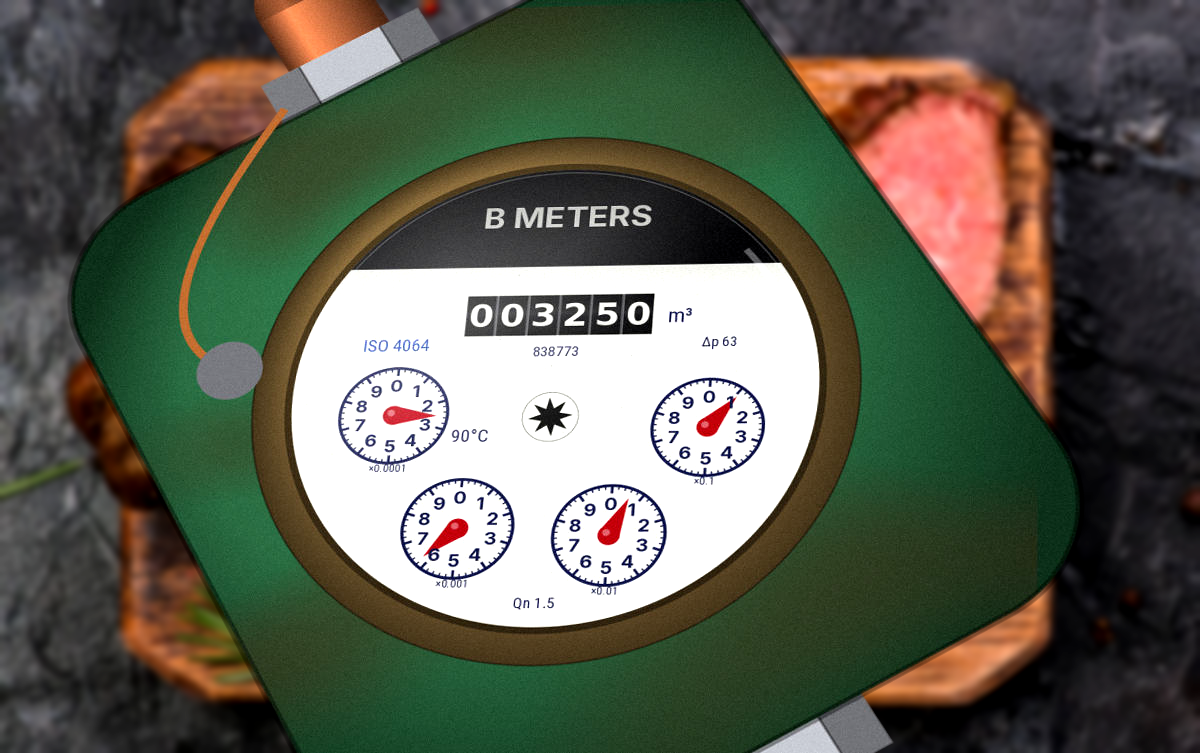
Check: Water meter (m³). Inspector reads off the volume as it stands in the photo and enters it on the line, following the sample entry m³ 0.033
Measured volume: m³ 3250.1062
